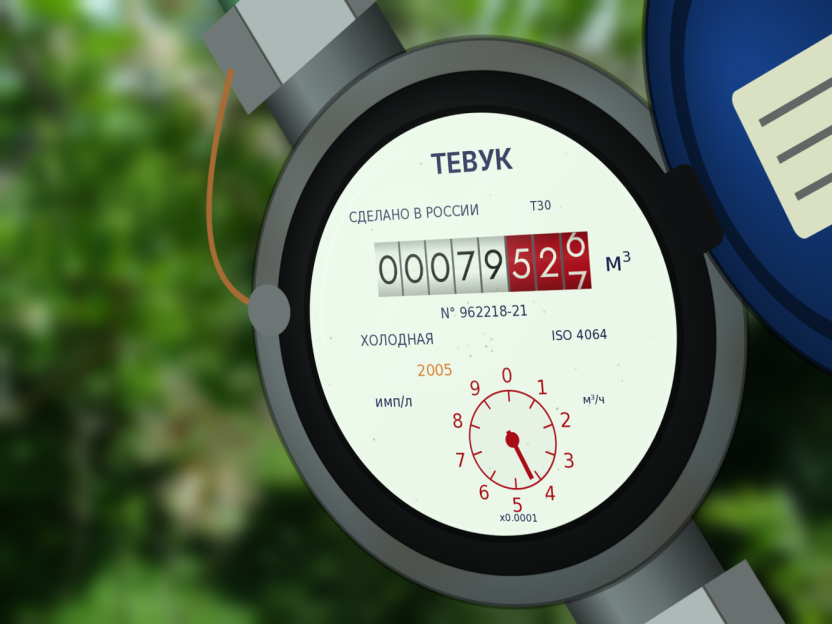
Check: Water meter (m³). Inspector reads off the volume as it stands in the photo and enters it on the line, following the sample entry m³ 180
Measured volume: m³ 79.5264
